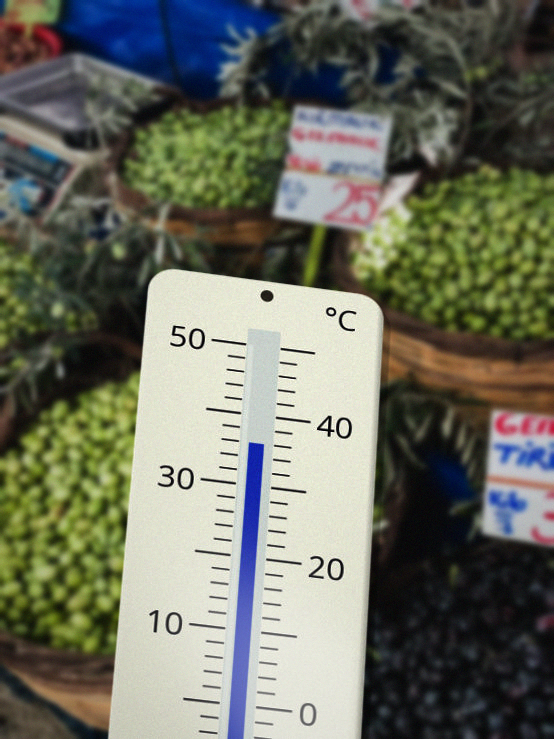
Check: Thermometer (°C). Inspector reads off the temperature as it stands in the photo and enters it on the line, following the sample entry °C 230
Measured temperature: °C 36
